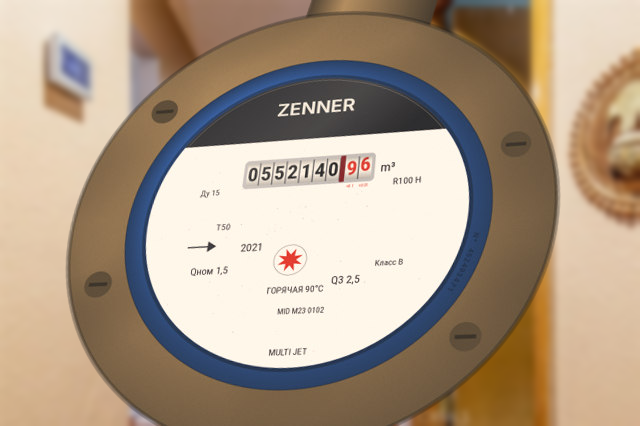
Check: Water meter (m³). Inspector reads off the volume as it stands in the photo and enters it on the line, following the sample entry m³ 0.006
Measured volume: m³ 552140.96
